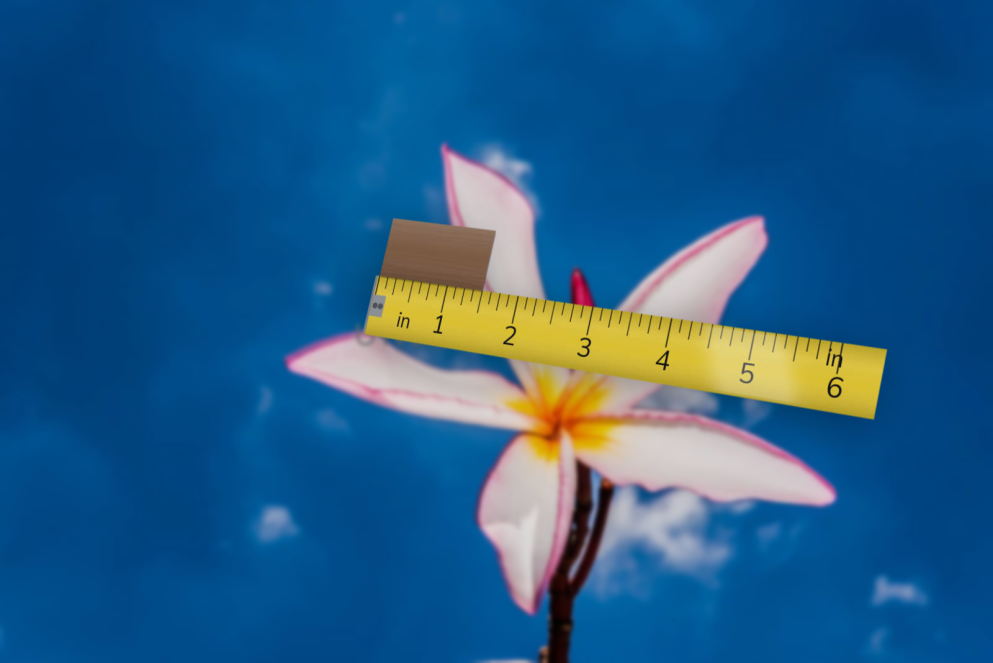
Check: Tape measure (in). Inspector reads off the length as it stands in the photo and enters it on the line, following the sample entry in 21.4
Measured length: in 1.5
